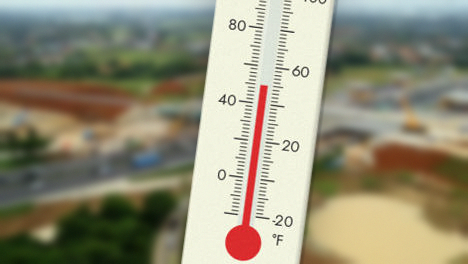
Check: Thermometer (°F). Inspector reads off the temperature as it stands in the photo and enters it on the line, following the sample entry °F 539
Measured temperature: °F 50
